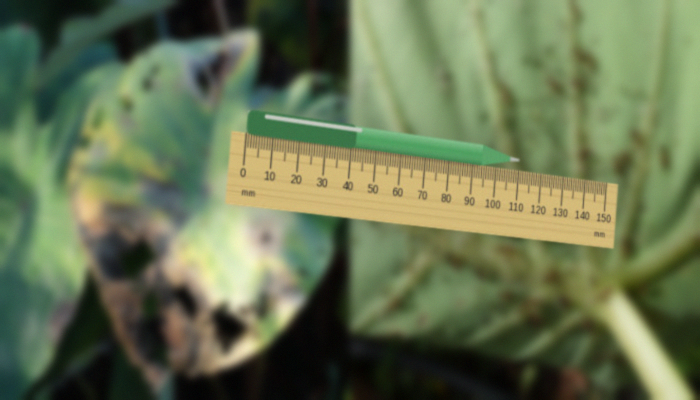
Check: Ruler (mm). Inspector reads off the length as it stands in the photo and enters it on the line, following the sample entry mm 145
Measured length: mm 110
